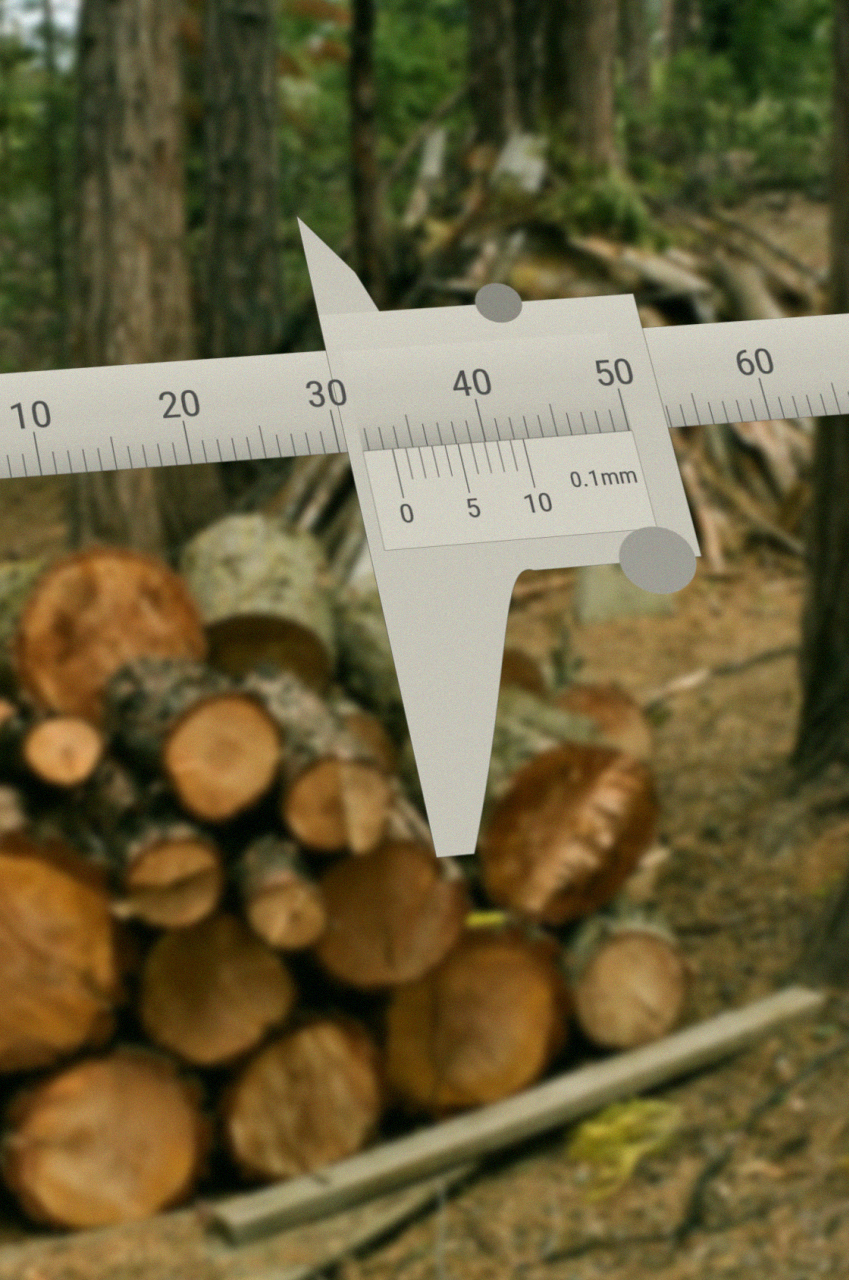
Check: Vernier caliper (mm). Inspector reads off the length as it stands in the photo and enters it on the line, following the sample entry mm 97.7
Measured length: mm 33.6
